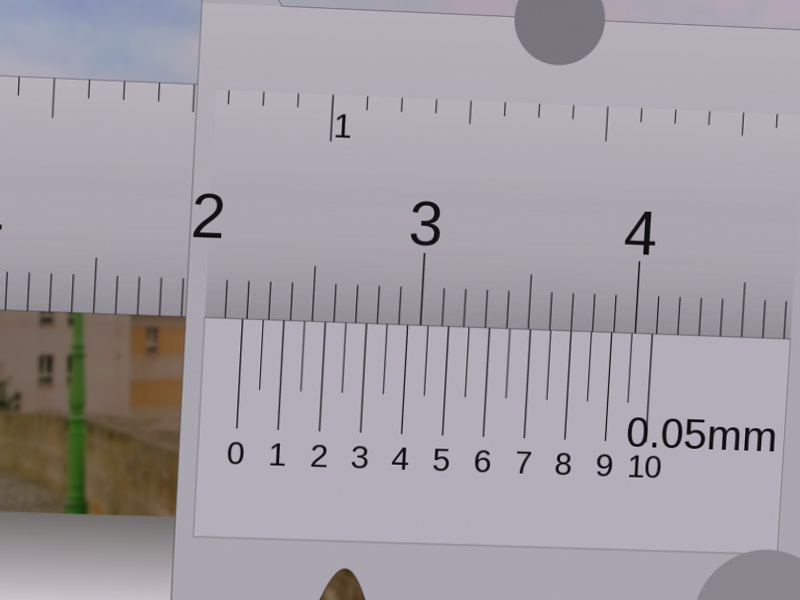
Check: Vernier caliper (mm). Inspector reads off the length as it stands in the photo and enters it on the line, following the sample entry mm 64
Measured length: mm 21.80
